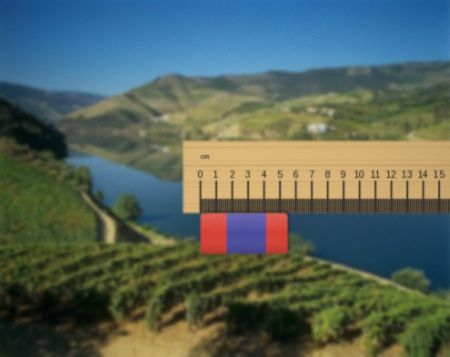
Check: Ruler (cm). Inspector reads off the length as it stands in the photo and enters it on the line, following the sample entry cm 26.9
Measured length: cm 5.5
